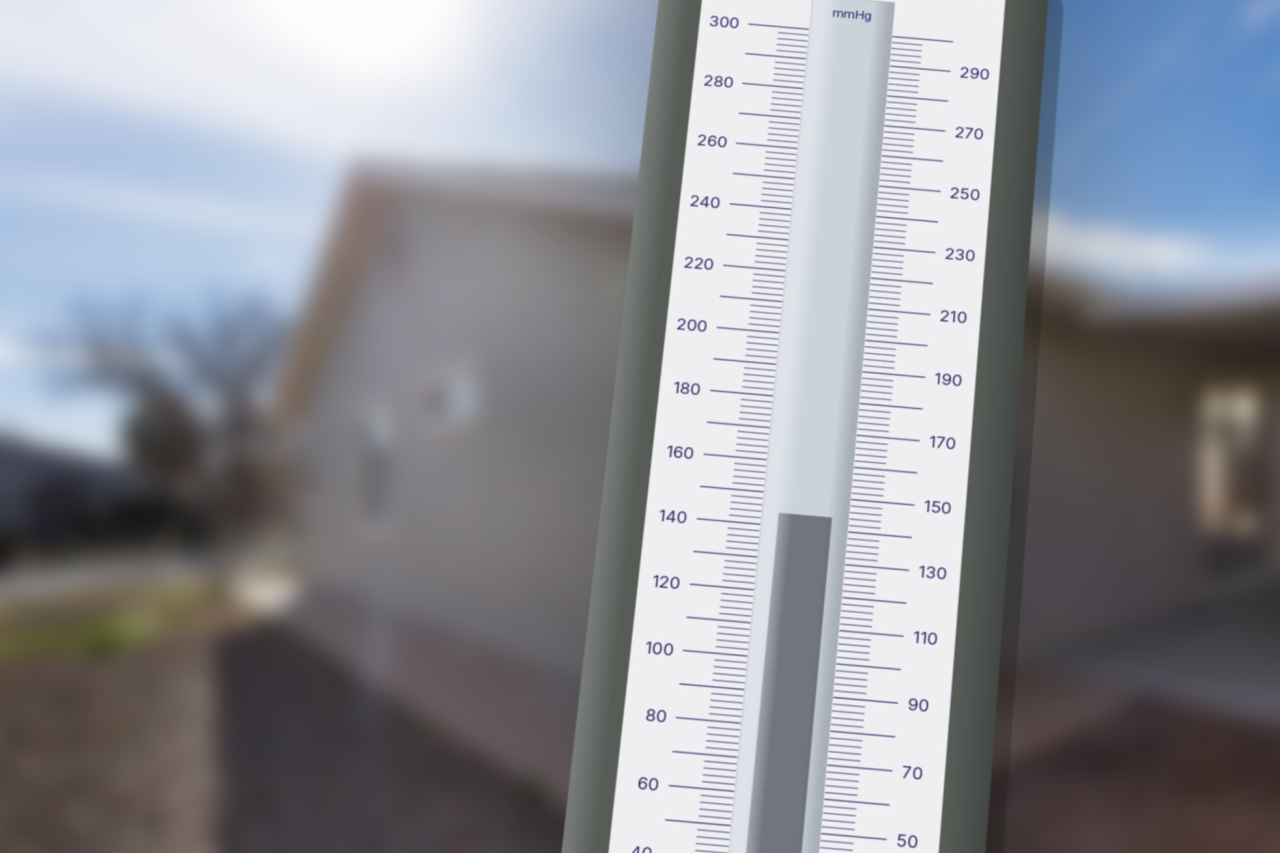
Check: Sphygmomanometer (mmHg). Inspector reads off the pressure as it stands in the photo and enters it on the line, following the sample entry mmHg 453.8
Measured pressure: mmHg 144
